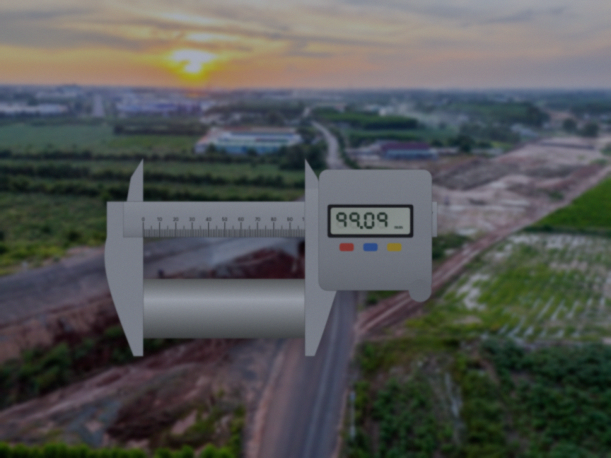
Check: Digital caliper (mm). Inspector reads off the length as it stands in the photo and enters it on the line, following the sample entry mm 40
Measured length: mm 99.09
